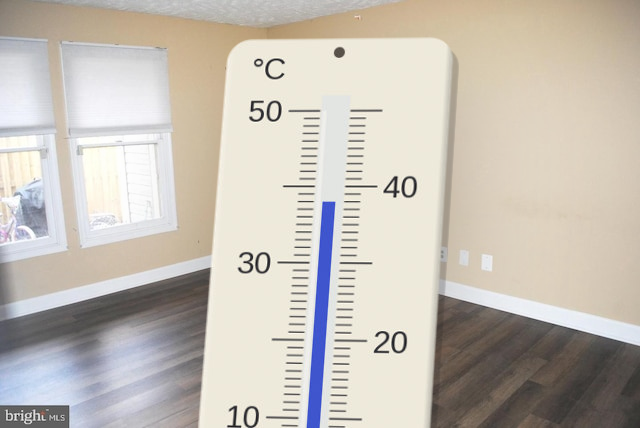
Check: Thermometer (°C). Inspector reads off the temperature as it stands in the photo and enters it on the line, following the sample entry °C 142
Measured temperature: °C 38
